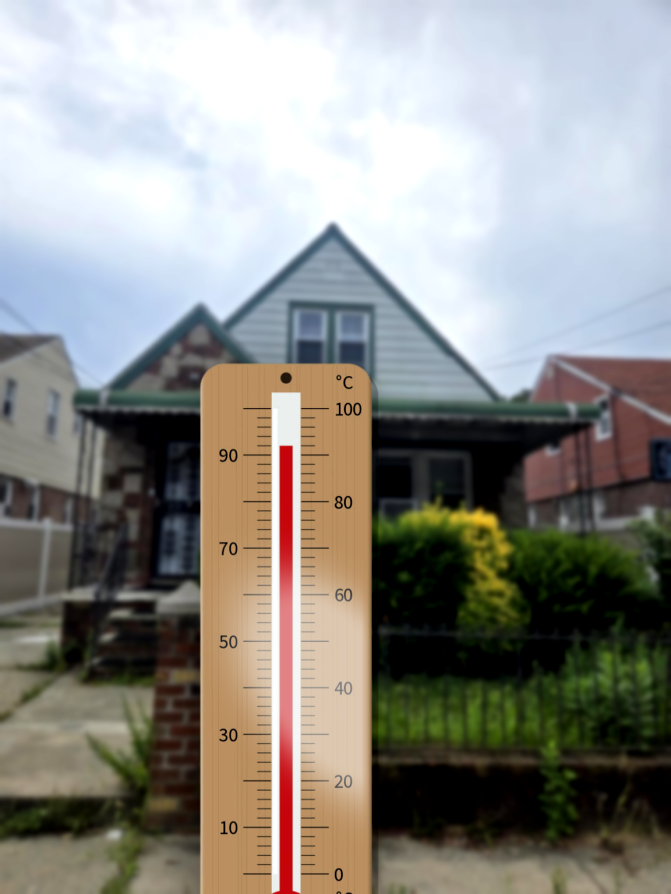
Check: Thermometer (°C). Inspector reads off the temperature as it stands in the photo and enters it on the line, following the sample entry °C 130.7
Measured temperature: °C 92
